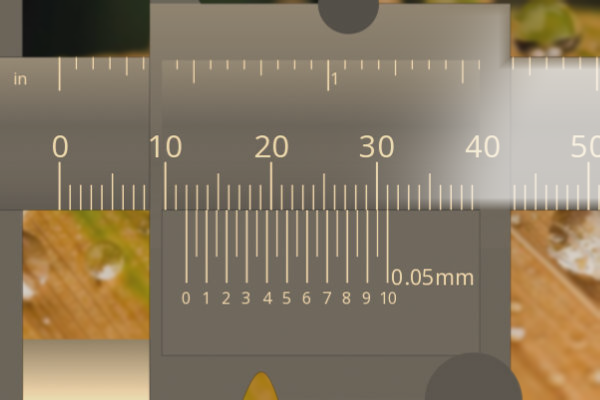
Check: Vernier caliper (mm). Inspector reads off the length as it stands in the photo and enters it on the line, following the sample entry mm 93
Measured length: mm 12.0
